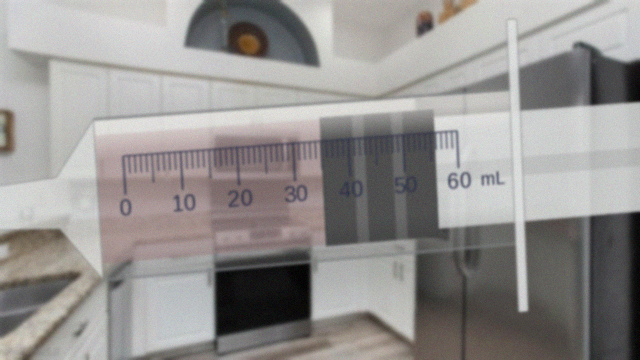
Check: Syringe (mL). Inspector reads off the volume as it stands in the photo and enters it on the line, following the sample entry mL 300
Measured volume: mL 35
